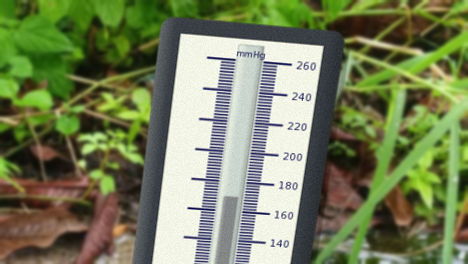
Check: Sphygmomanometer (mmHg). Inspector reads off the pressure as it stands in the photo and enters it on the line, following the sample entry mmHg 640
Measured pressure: mmHg 170
